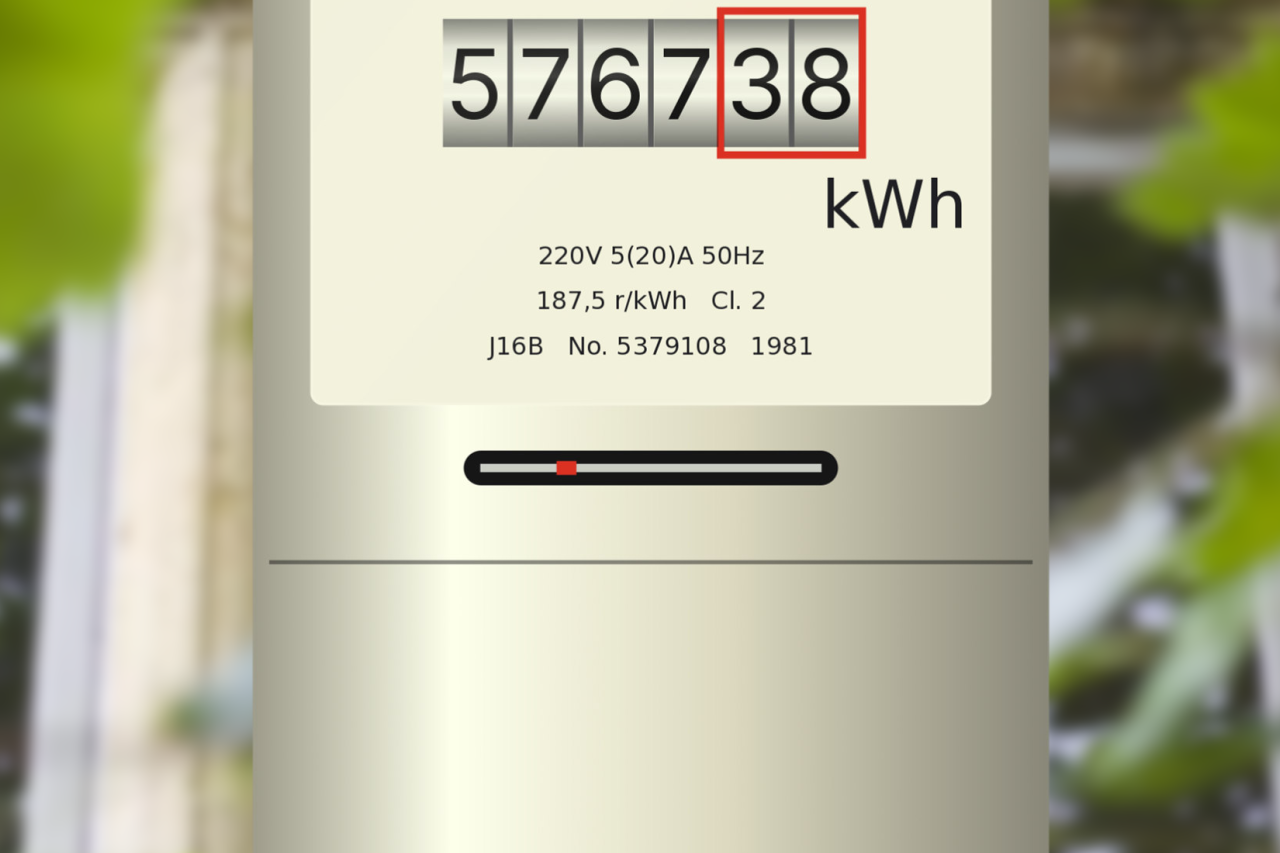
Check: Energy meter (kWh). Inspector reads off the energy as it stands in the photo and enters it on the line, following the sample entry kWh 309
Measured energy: kWh 5767.38
